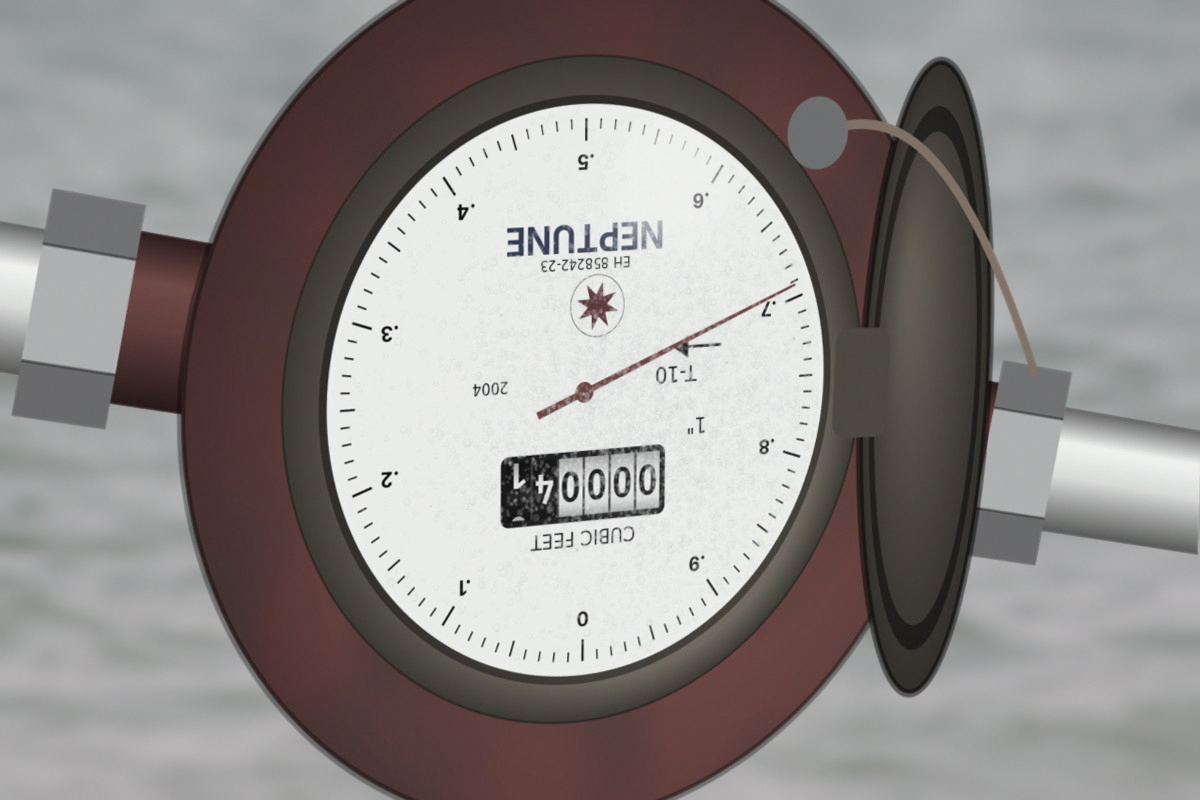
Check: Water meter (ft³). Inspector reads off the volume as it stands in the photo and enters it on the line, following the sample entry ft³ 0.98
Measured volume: ft³ 40.69
